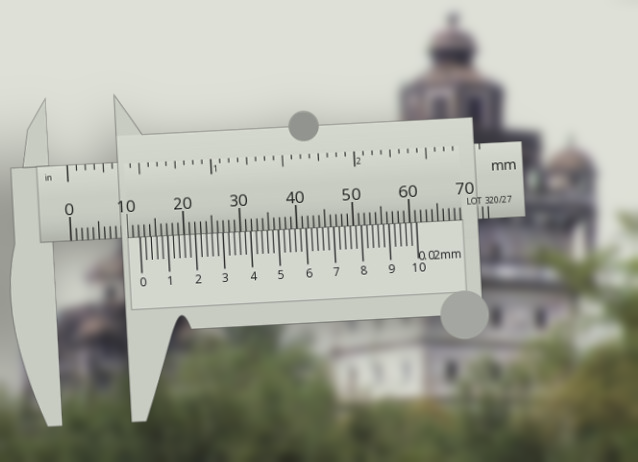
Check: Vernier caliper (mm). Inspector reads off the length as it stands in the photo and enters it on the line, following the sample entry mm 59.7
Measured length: mm 12.2
